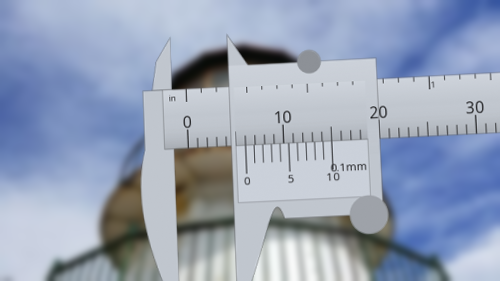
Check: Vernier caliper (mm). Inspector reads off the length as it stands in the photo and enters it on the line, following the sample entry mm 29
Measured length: mm 6.0
